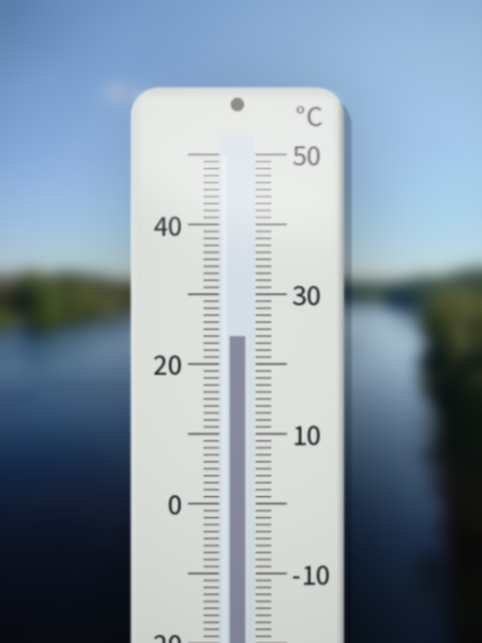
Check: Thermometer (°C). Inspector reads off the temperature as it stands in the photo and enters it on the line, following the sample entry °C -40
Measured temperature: °C 24
